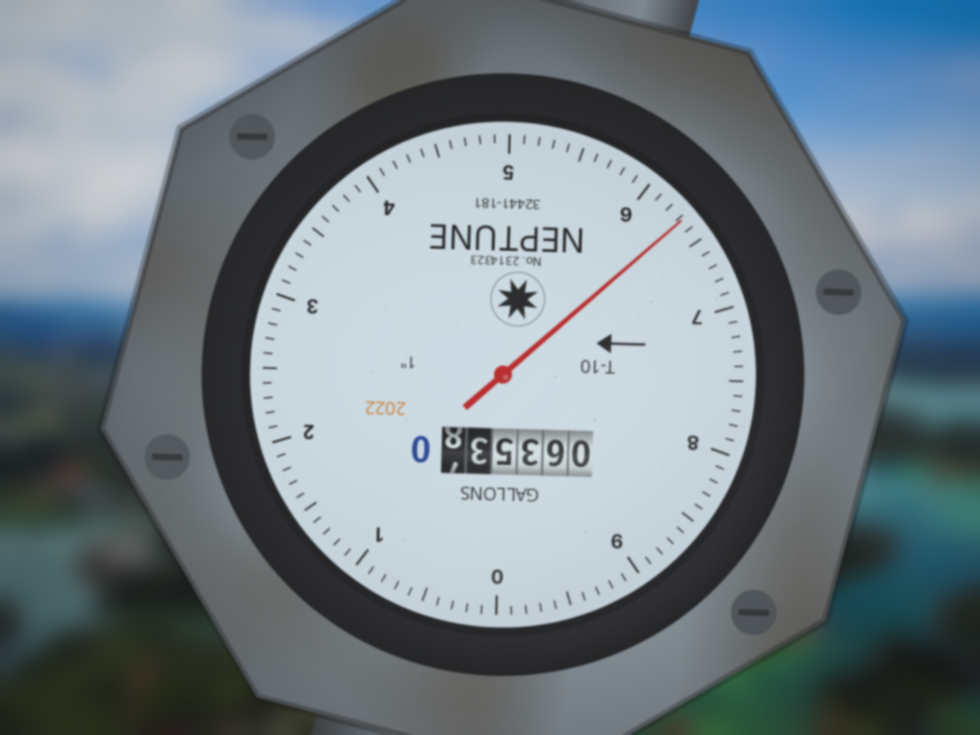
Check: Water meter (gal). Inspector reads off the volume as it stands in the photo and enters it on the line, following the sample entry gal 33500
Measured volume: gal 635376.3
